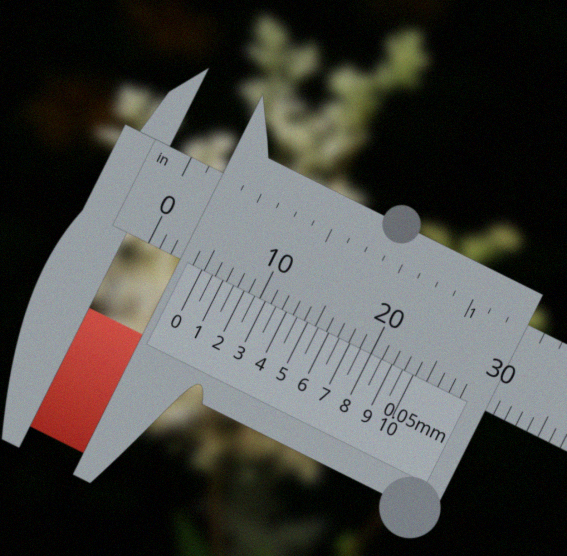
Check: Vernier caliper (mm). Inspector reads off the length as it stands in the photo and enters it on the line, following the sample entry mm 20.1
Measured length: mm 4.8
